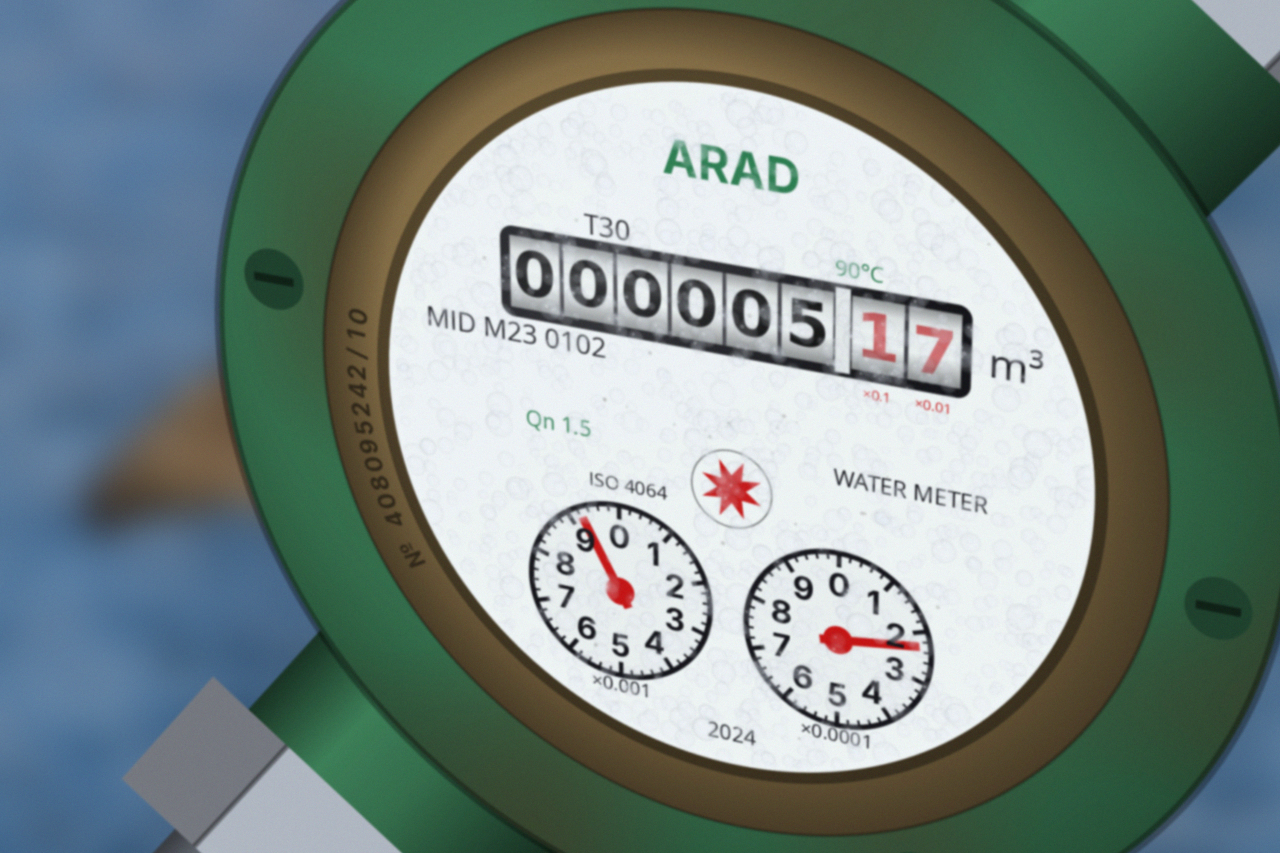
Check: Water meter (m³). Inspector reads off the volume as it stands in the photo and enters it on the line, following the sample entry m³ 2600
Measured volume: m³ 5.1692
